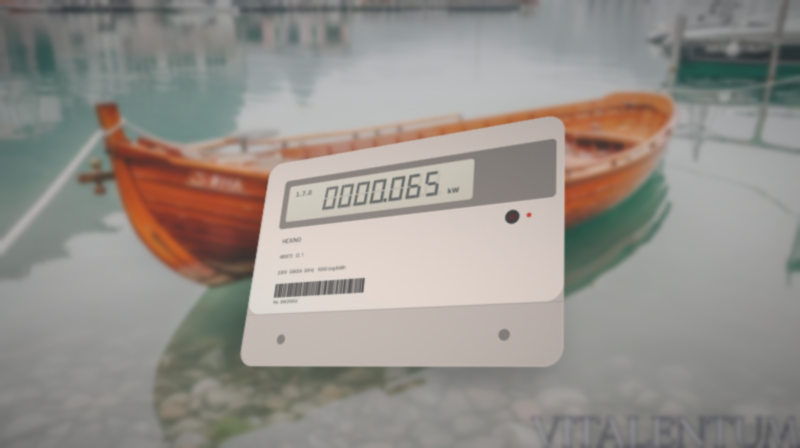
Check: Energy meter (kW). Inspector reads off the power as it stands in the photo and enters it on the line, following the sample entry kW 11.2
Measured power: kW 0.065
